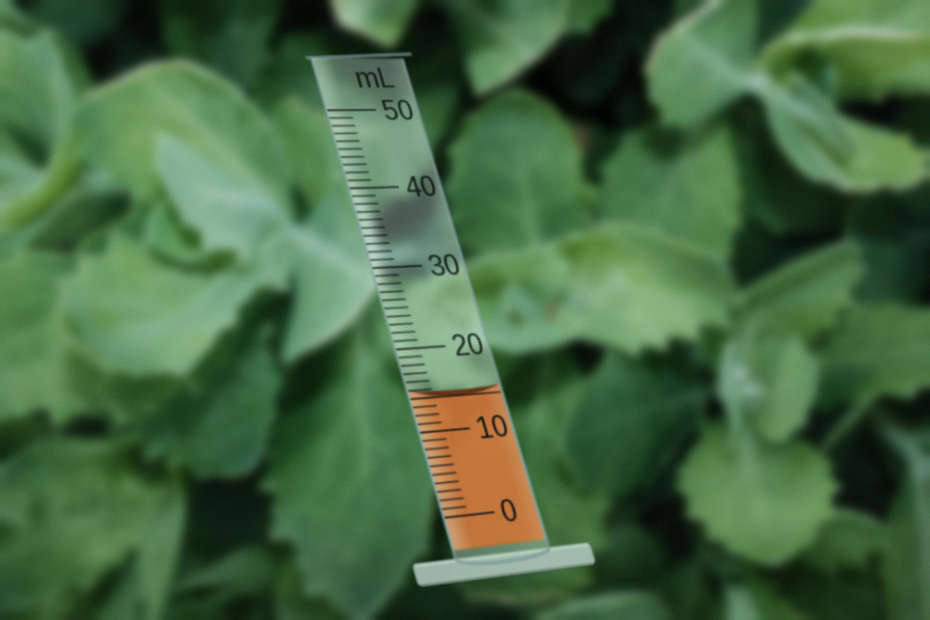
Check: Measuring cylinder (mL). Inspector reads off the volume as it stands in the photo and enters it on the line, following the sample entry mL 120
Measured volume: mL 14
